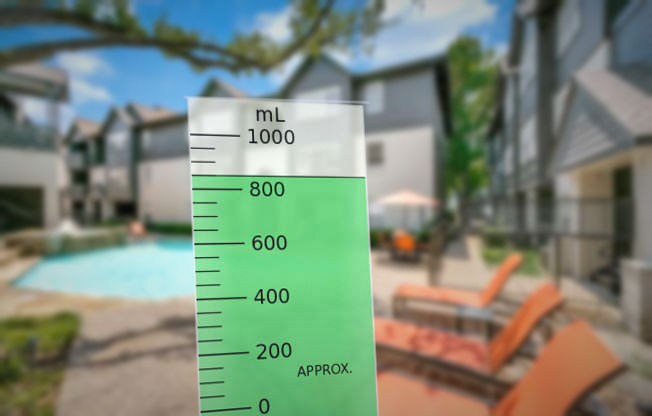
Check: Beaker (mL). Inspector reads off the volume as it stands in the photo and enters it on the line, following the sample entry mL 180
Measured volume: mL 850
